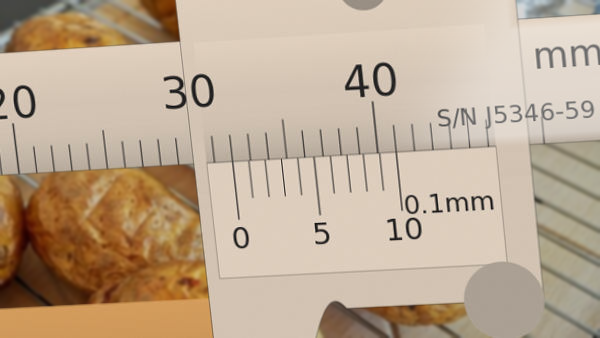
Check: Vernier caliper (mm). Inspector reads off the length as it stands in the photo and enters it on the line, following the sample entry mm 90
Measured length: mm 32.0
